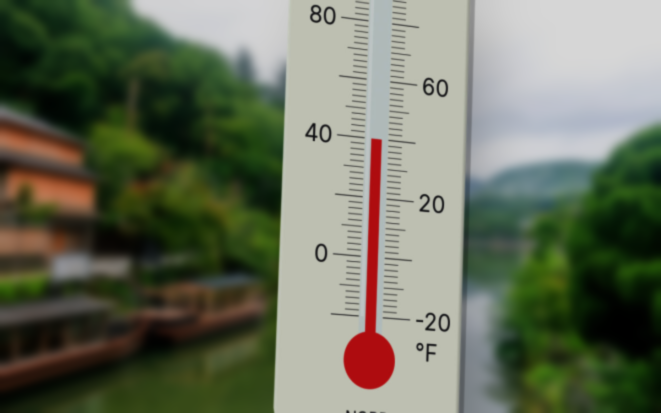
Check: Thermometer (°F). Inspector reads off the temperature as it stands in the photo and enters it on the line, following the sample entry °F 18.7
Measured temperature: °F 40
